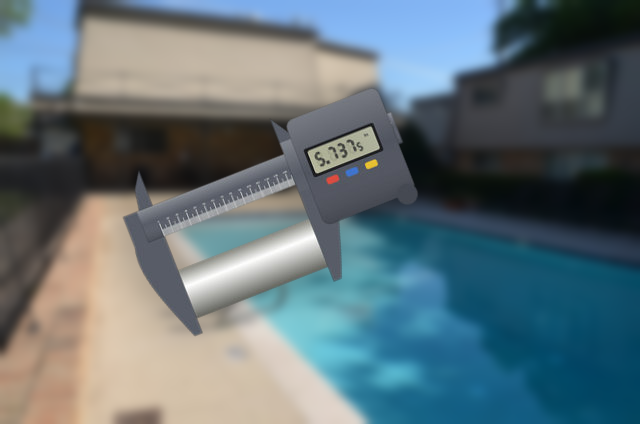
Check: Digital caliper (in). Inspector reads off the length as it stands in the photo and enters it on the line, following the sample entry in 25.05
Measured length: in 5.7375
